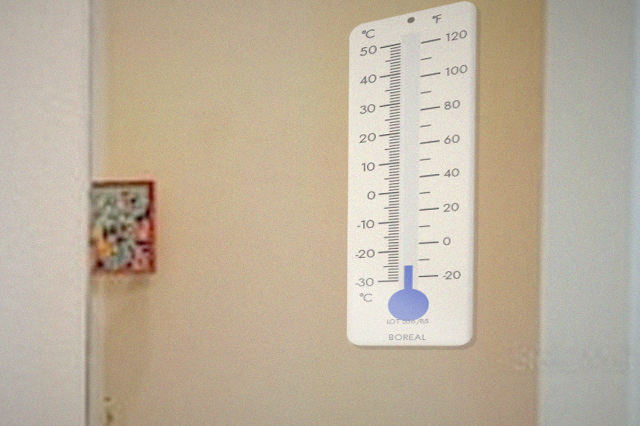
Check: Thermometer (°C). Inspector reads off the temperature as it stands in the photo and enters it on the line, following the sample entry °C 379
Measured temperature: °C -25
